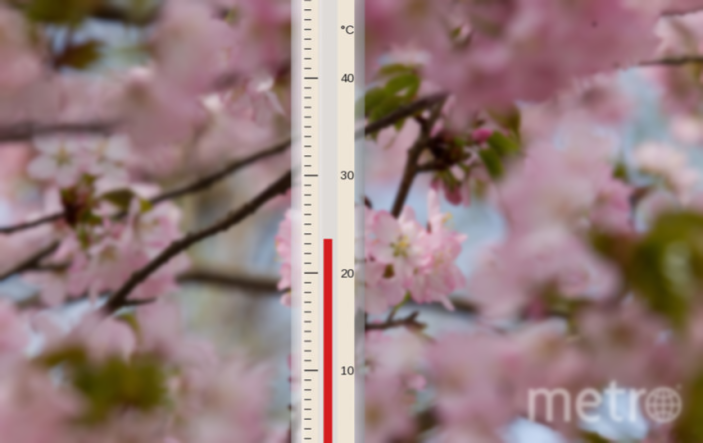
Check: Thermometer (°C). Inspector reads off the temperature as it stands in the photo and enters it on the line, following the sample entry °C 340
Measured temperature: °C 23.5
